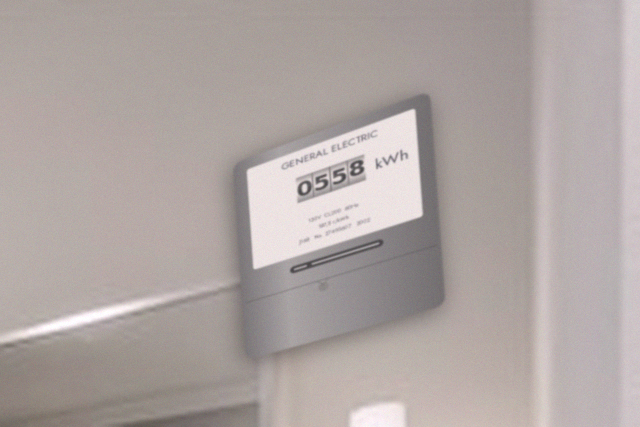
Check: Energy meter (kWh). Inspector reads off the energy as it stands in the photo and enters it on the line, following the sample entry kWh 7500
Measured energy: kWh 558
